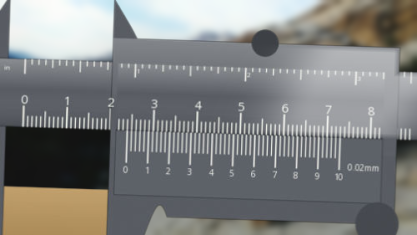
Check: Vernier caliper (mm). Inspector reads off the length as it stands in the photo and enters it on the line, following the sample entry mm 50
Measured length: mm 24.0
